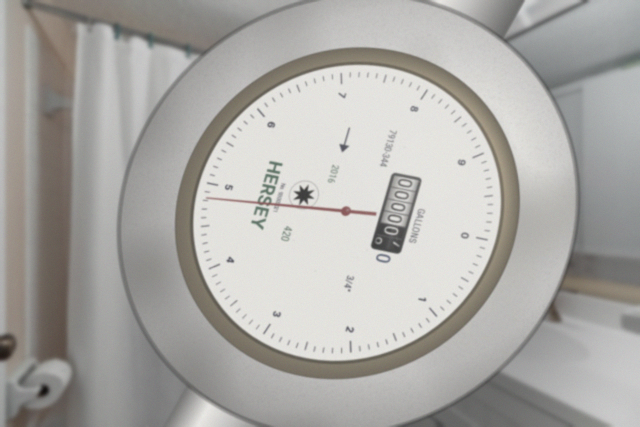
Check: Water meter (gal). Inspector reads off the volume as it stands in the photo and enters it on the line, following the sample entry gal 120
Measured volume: gal 74.8
